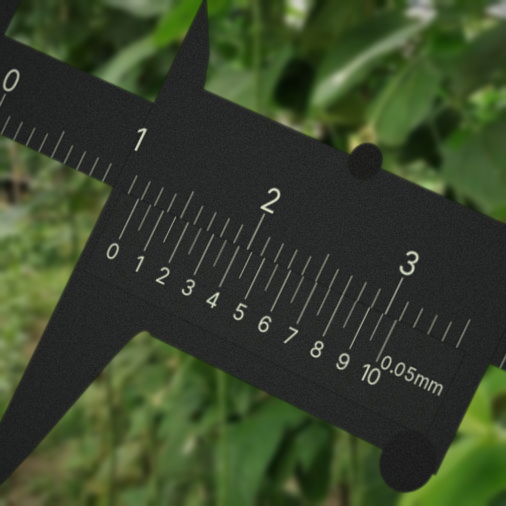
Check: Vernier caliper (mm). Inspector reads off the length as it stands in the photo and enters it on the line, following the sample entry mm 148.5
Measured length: mm 11.8
